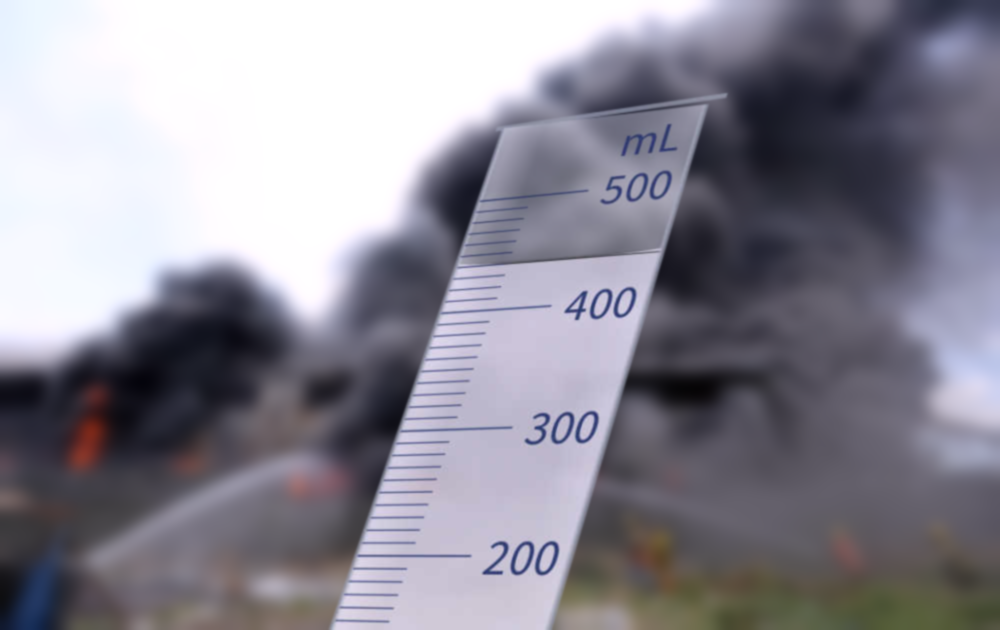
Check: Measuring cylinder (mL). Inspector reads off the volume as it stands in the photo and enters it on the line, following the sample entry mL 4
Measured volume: mL 440
